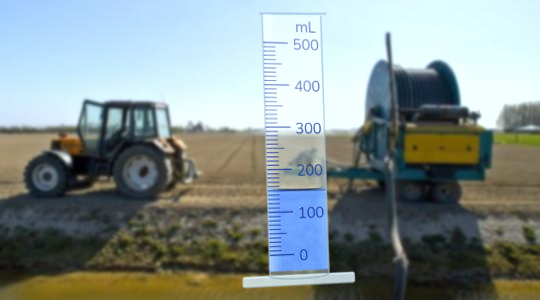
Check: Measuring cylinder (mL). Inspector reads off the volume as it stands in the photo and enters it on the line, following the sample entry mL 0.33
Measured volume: mL 150
